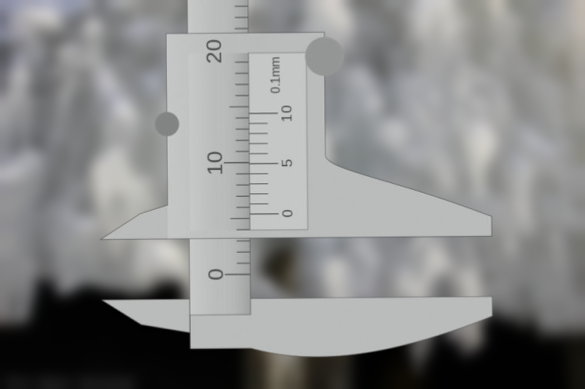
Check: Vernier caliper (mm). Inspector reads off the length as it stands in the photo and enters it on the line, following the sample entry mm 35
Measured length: mm 5.4
